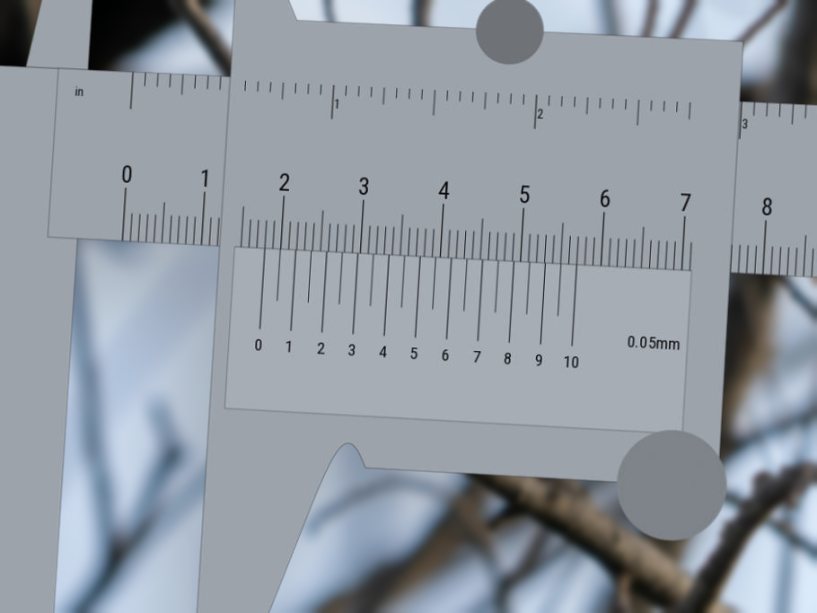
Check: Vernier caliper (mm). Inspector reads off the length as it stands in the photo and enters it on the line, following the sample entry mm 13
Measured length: mm 18.0
